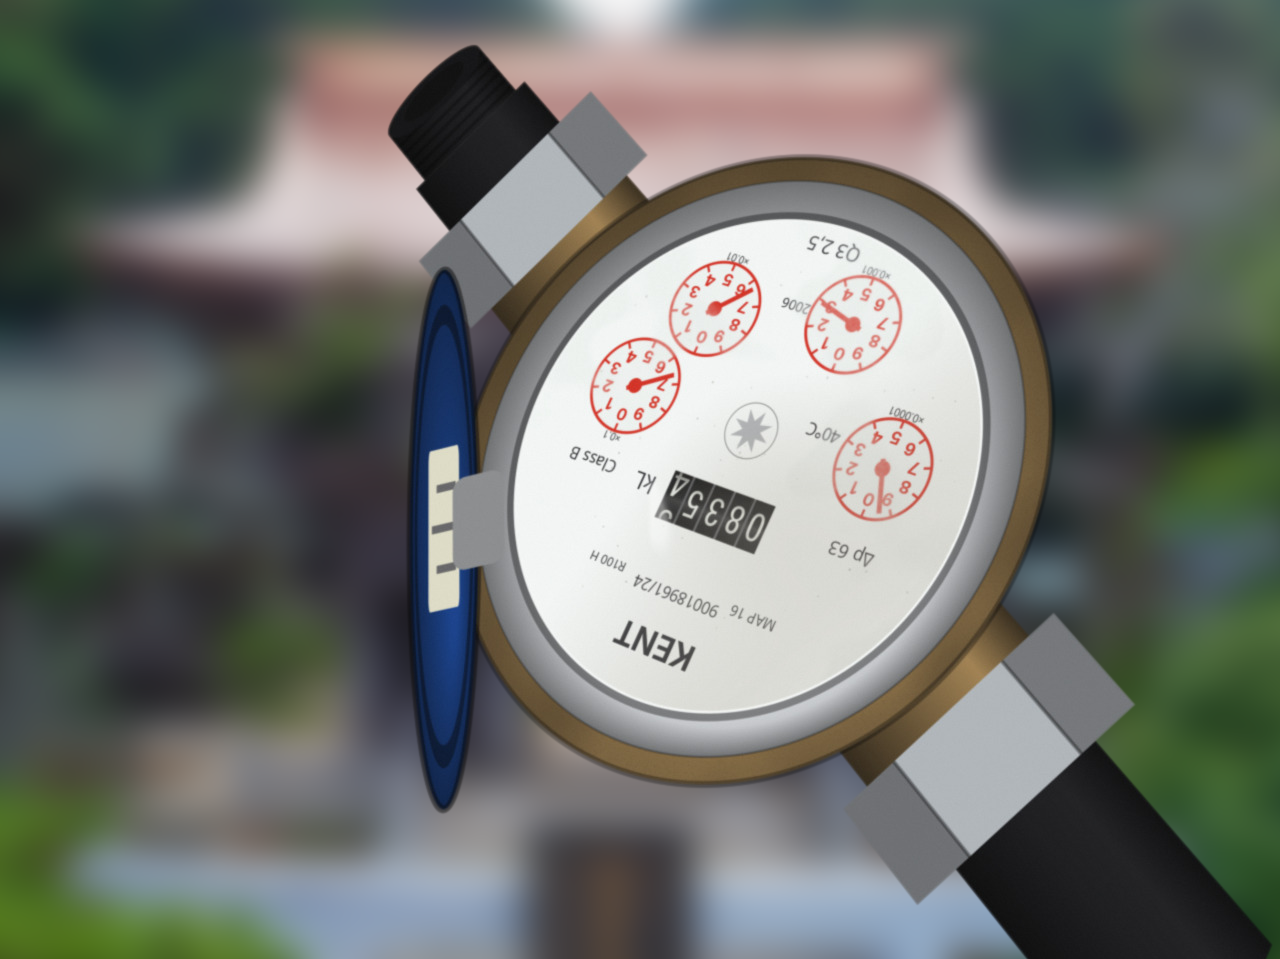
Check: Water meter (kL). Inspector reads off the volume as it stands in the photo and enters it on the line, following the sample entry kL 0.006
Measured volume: kL 8353.6629
